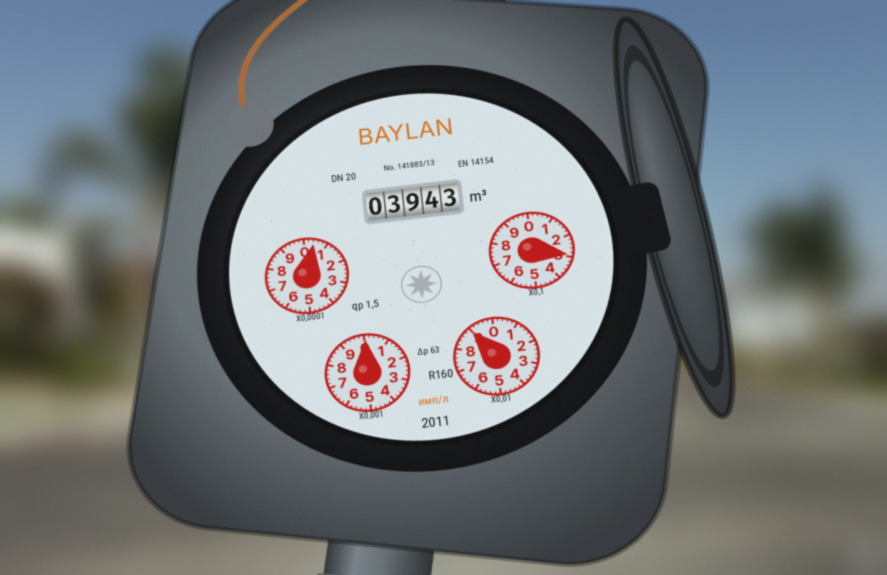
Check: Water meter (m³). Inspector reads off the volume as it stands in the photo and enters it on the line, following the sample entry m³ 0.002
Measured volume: m³ 3943.2900
